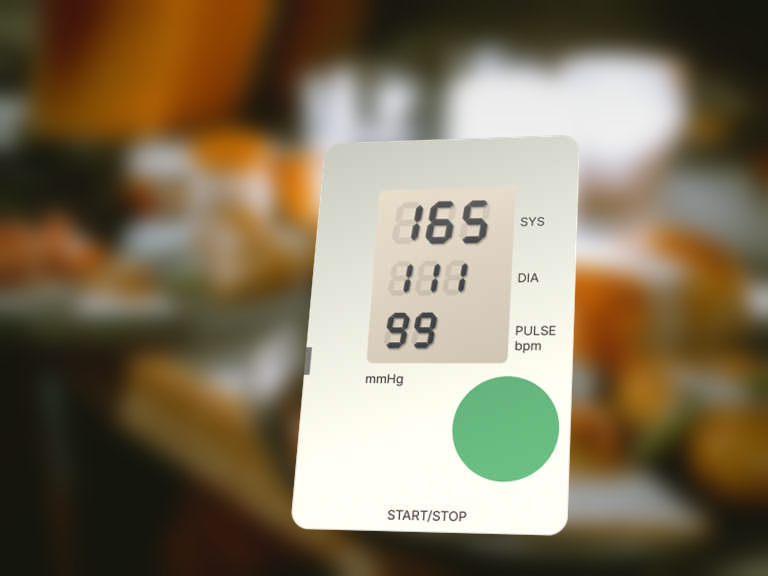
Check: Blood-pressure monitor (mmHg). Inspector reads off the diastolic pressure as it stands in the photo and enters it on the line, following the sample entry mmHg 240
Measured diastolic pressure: mmHg 111
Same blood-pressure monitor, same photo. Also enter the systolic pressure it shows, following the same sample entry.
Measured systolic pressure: mmHg 165
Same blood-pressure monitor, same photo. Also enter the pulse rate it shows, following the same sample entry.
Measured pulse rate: bpm 99
